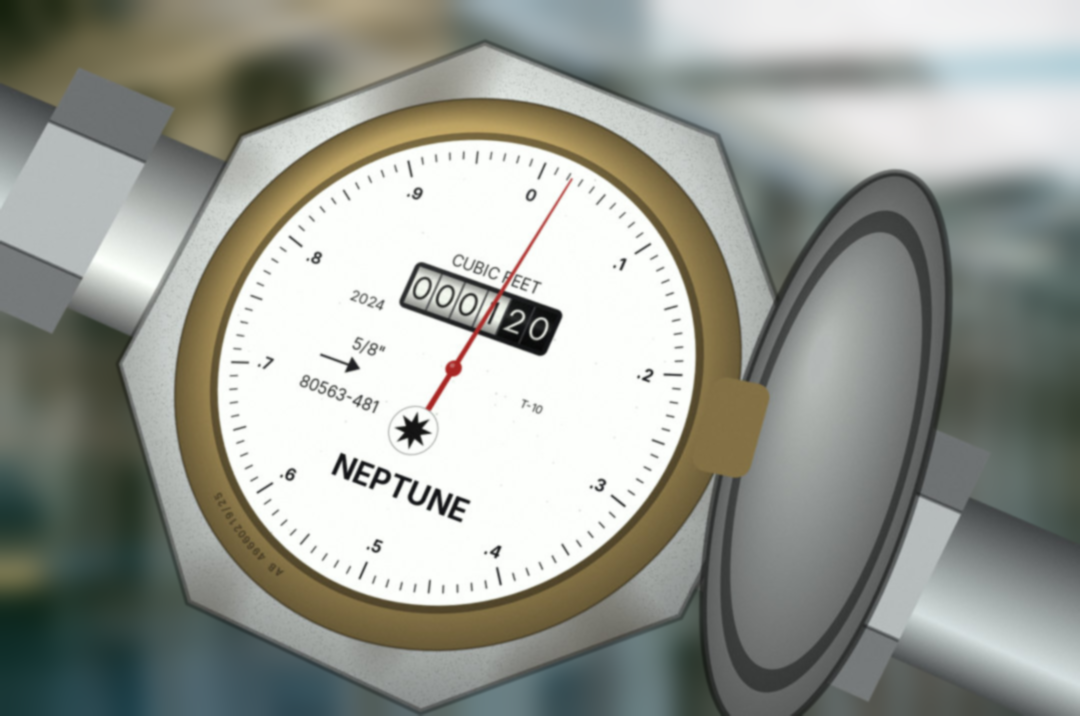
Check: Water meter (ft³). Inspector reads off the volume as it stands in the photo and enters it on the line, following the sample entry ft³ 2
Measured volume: ft³ 120.02
